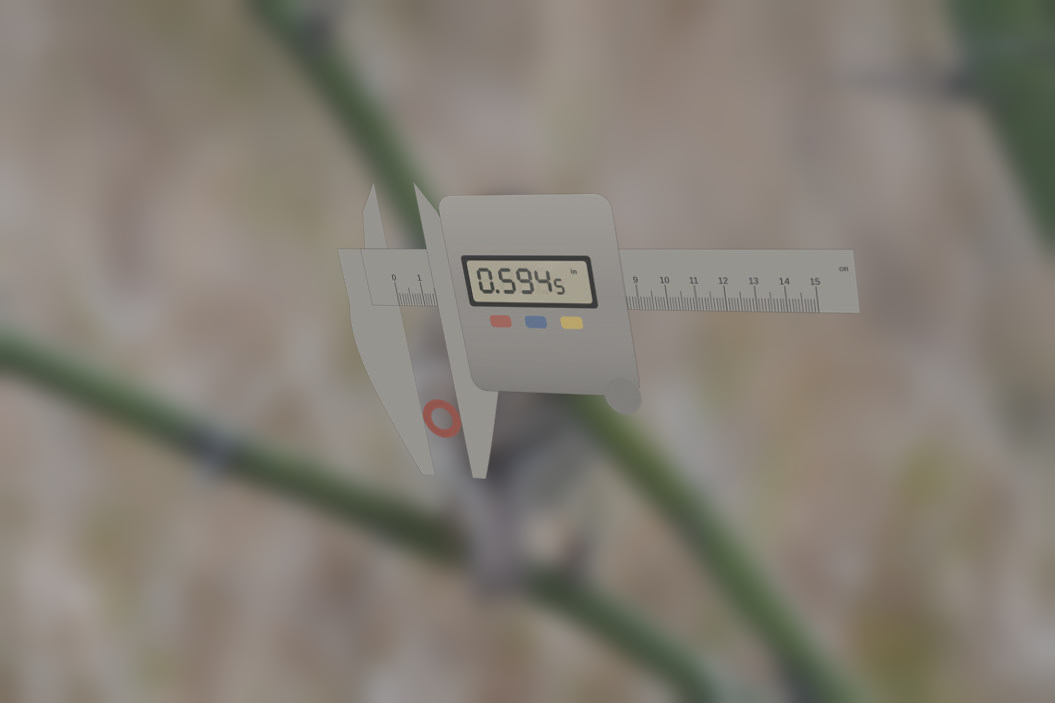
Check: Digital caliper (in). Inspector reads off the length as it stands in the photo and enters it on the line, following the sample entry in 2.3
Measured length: in 0.5945
